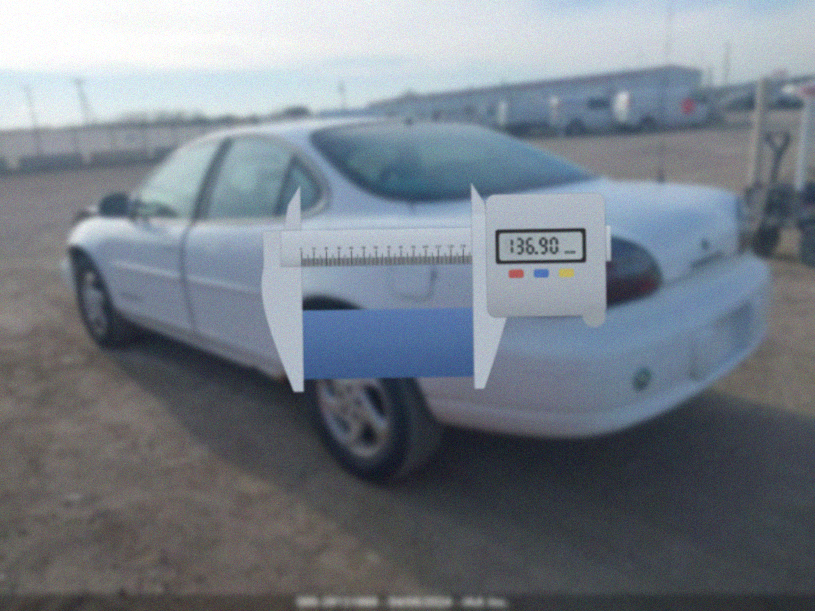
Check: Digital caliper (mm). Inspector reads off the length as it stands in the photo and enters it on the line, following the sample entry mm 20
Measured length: mm 136.90
